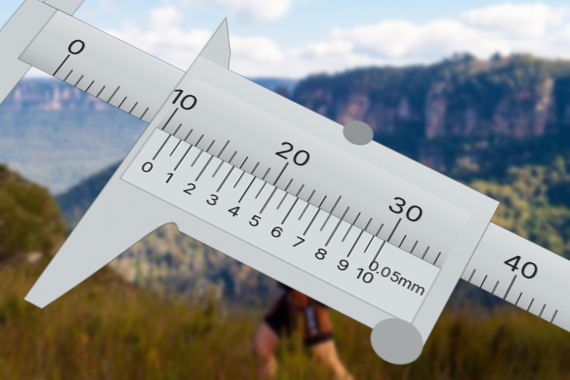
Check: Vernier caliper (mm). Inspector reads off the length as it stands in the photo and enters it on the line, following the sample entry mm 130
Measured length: mm 10.8
